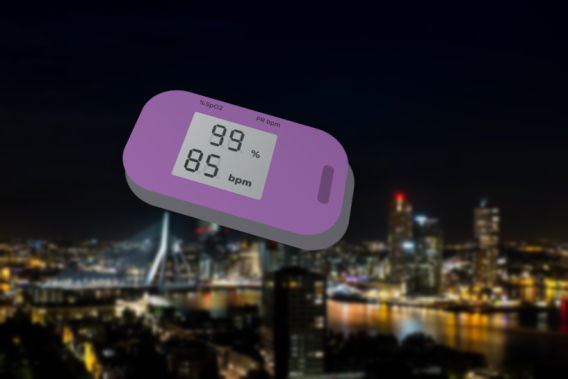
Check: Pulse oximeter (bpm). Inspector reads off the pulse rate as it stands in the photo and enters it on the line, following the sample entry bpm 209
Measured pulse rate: bpm 85
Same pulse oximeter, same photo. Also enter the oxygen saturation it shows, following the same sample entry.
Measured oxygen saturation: % 99
